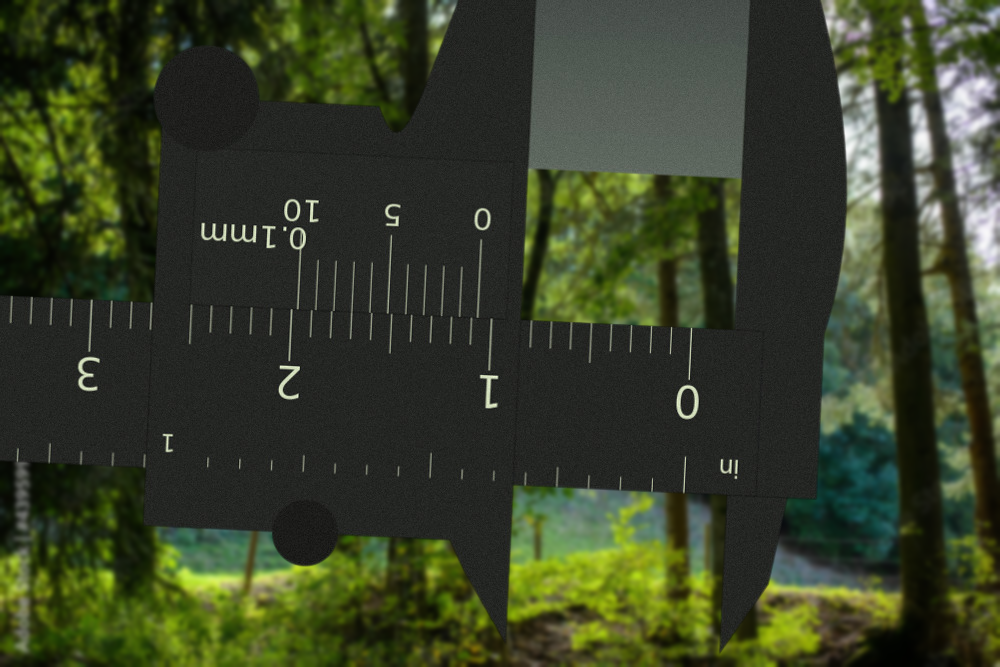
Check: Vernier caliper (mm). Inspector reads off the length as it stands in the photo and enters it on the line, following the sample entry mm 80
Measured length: mm 10.7
